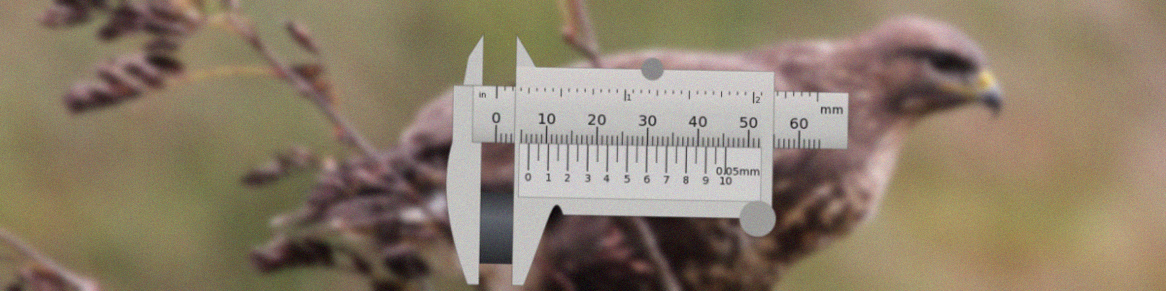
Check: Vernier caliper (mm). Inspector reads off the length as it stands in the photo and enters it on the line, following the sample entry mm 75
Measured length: mm 6.5
